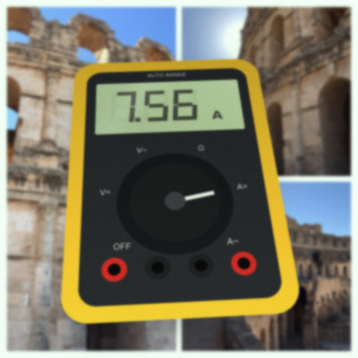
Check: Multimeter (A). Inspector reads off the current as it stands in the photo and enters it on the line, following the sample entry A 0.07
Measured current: A 7.56
